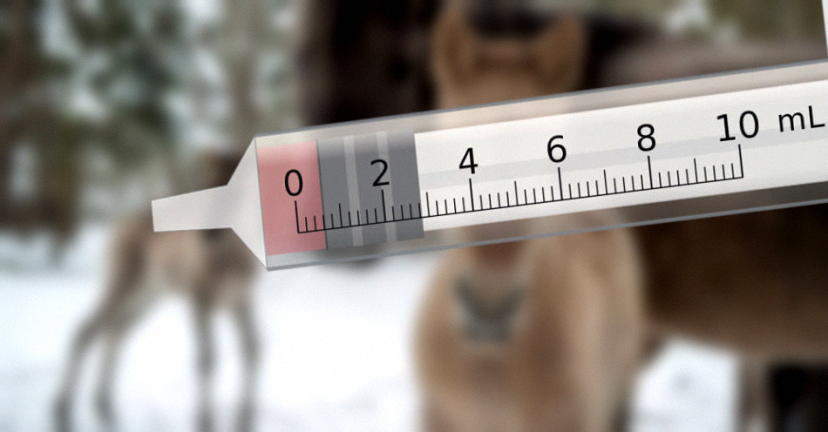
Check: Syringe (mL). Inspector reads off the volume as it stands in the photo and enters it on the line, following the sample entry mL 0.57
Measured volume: mL 0.6
